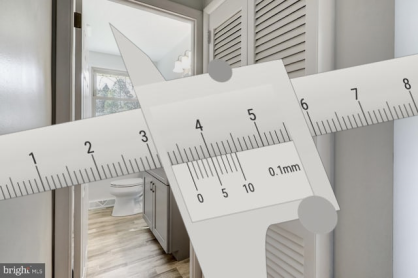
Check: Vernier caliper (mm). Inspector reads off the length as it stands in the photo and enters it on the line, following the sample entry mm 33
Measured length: mm 35.6
